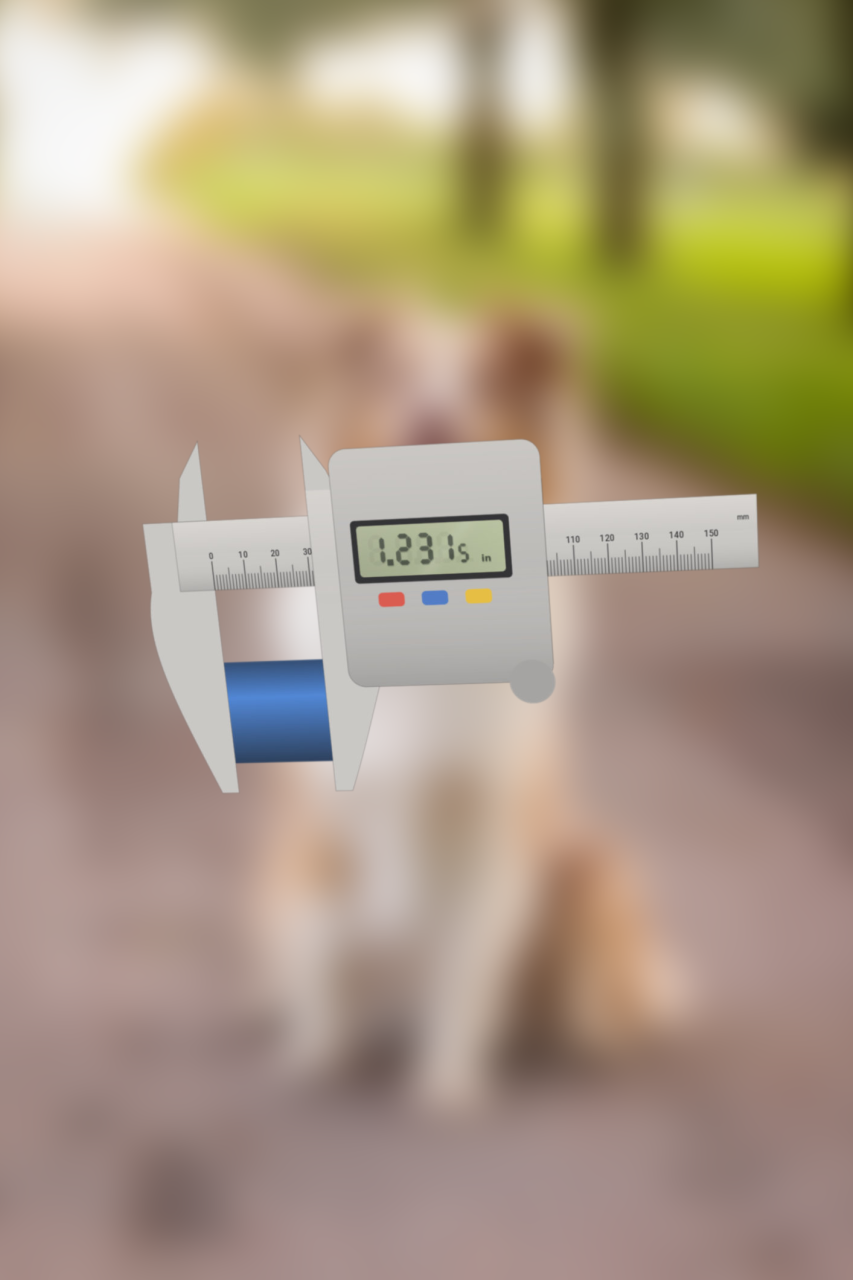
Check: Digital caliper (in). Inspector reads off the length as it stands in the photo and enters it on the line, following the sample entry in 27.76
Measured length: in 1.2315
